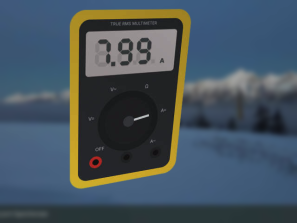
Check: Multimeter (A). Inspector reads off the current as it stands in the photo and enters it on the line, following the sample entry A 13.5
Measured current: A 7.99
